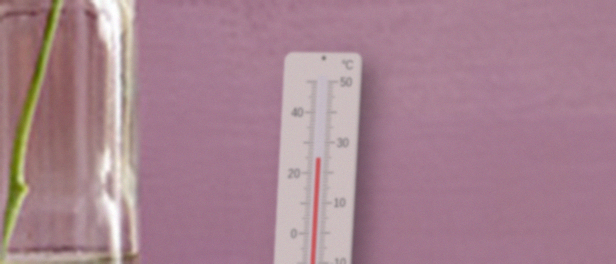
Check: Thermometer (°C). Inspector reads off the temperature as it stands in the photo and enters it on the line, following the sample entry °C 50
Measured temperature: °C 25
